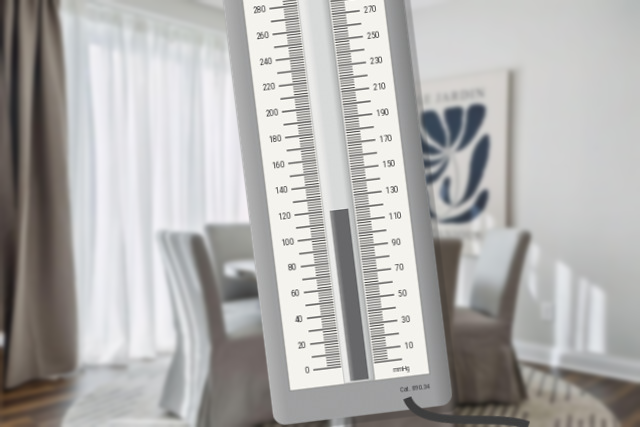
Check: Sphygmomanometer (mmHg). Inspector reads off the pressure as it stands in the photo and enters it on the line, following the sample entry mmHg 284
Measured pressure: mmHg 120
